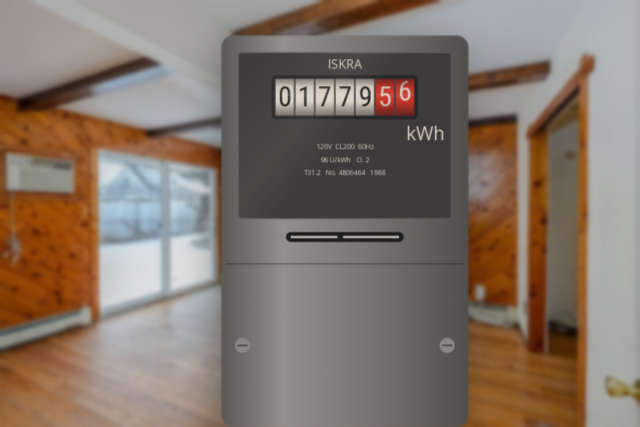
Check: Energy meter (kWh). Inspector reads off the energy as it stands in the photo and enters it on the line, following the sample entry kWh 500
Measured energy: kWh 1779.56
